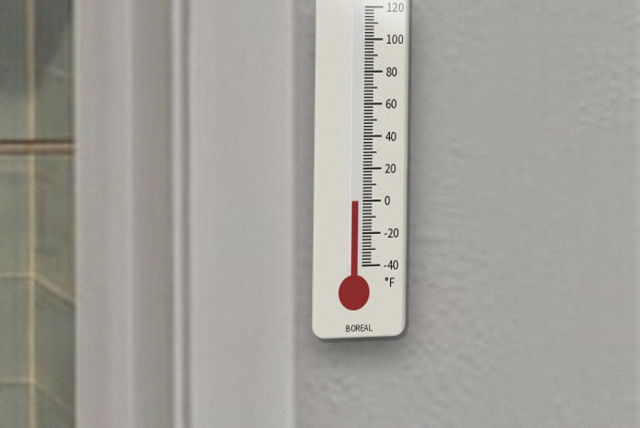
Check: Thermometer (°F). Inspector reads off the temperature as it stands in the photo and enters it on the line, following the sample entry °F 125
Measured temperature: °F 0
